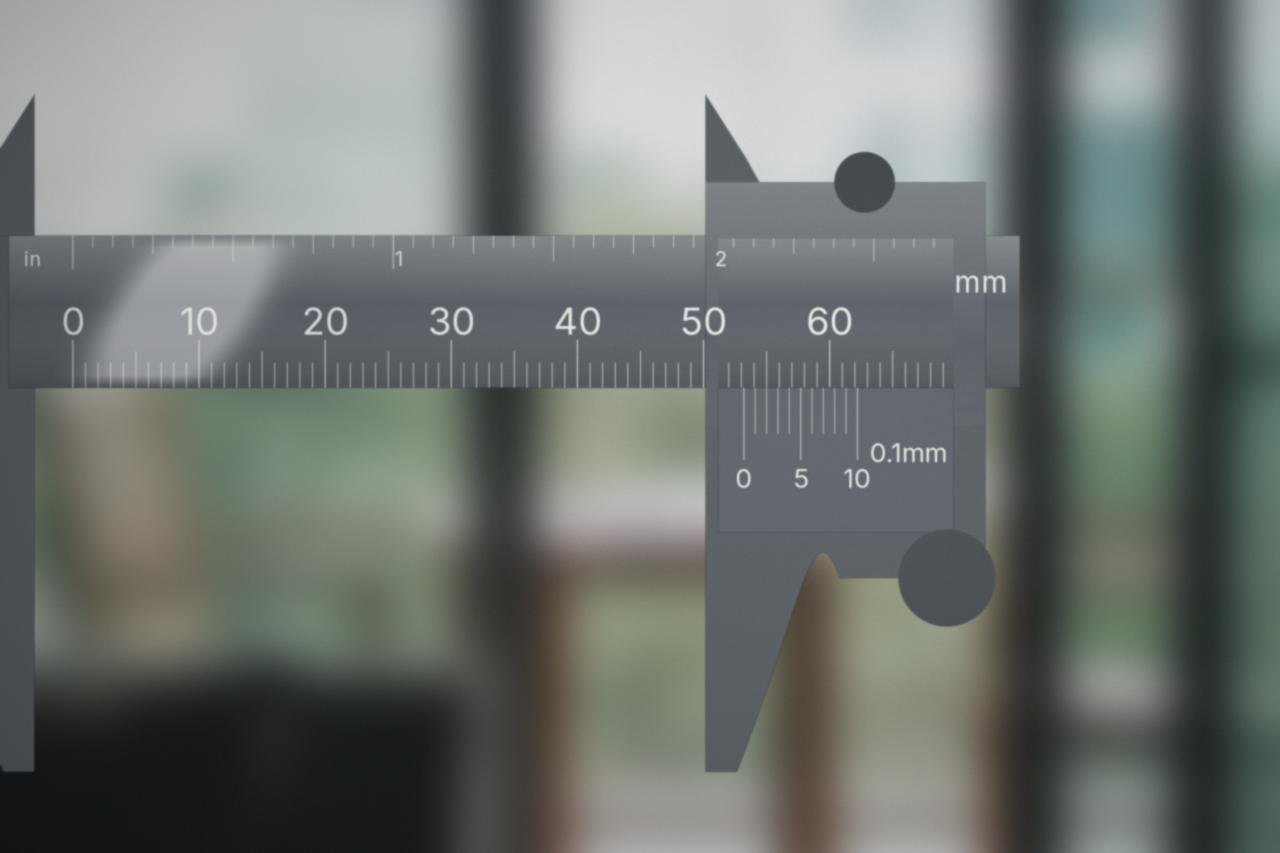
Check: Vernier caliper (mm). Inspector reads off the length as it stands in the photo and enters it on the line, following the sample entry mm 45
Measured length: mm 53.2
